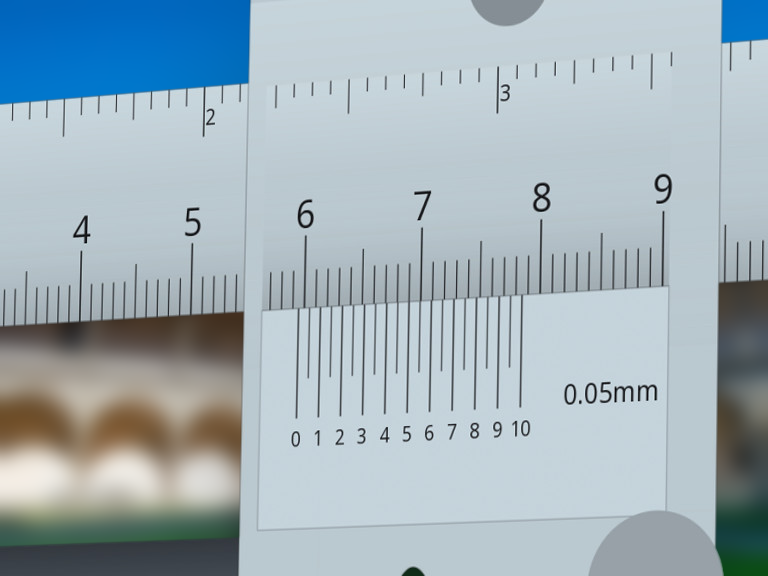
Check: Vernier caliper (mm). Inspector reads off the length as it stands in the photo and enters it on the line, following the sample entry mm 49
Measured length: mm 59.5
